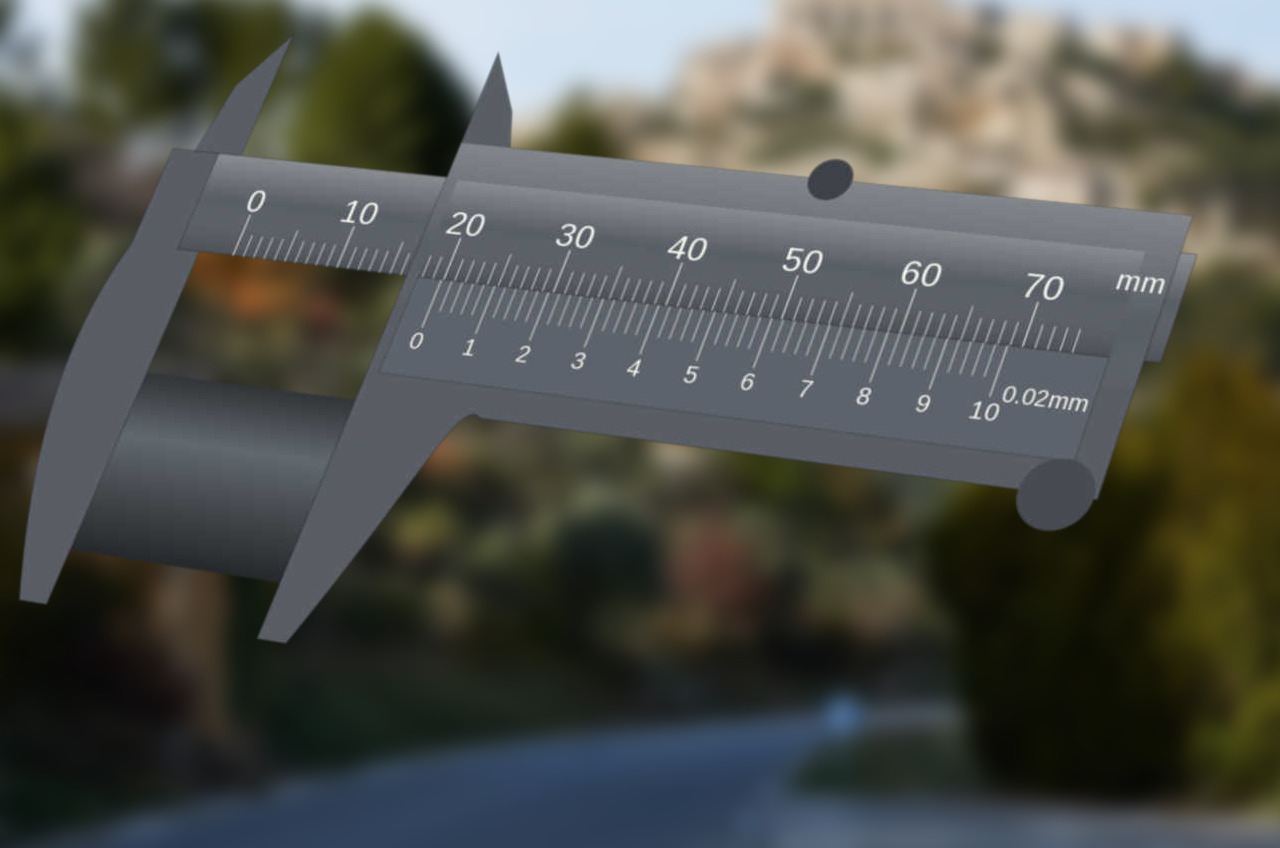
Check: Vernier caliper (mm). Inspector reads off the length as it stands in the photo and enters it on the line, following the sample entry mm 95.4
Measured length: mm 19.8
